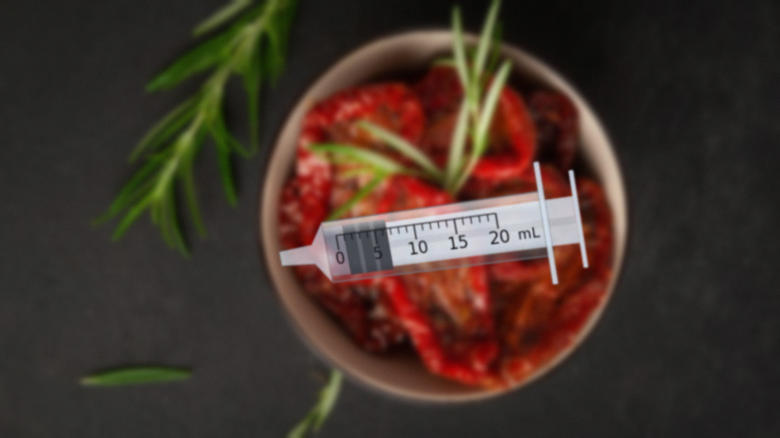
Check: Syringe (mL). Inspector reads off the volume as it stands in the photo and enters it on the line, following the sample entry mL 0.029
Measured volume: mL 1
